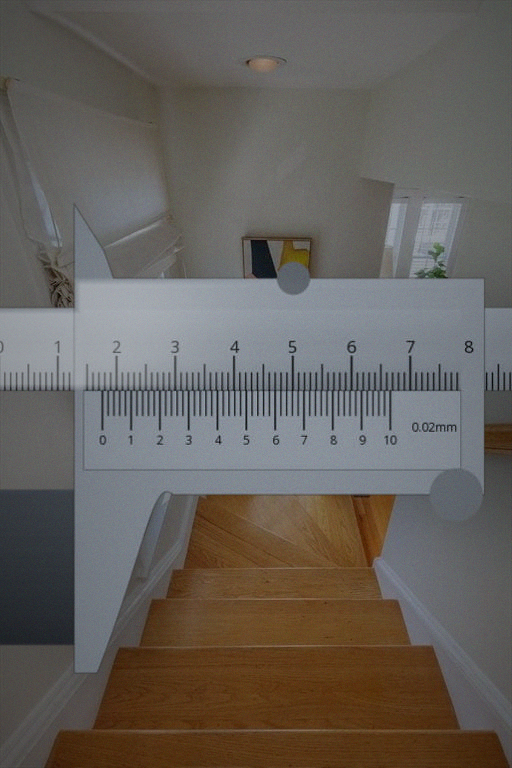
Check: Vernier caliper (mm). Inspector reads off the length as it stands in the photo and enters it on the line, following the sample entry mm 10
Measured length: mm 17.6
